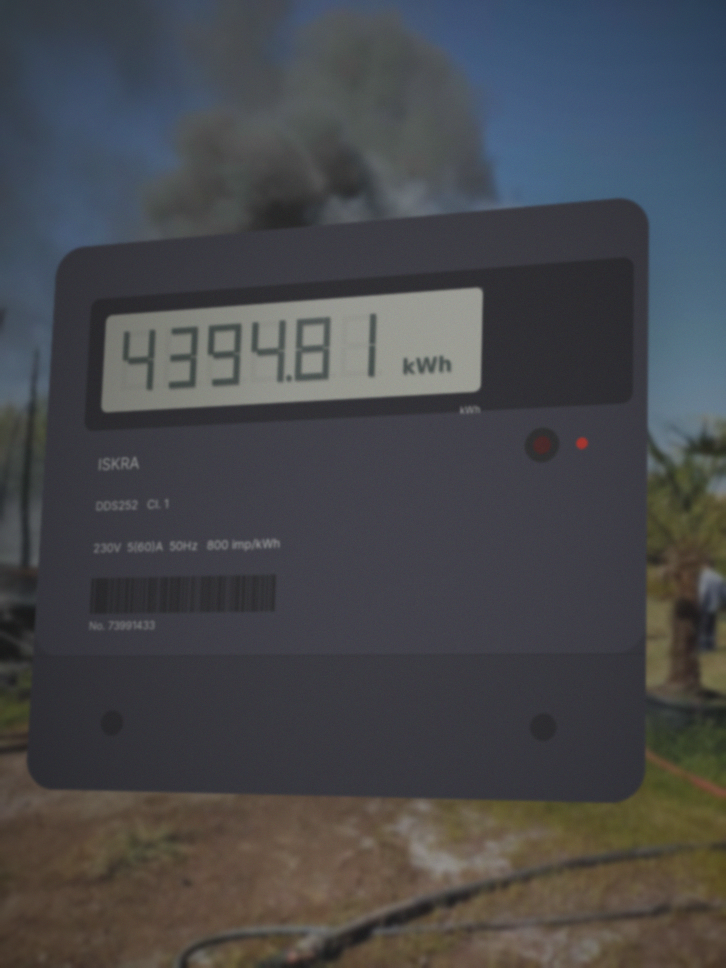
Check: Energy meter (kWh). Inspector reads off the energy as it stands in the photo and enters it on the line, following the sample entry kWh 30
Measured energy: kWh 4394.81
